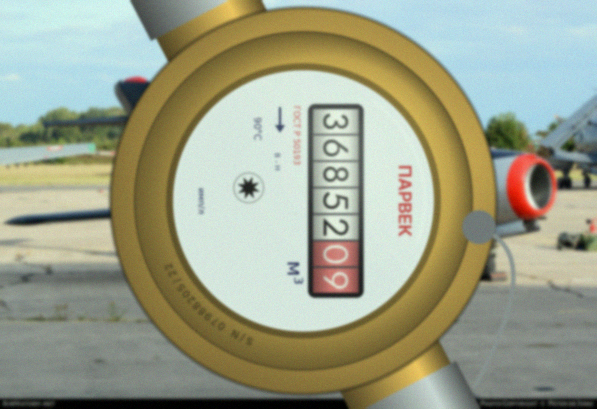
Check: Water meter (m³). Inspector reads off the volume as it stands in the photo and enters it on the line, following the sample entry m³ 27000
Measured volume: m³ 36852.09
